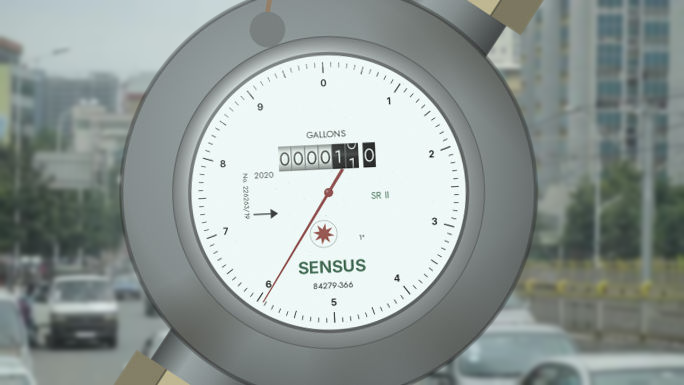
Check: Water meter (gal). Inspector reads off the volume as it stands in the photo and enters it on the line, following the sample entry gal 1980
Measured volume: gal 105.9
